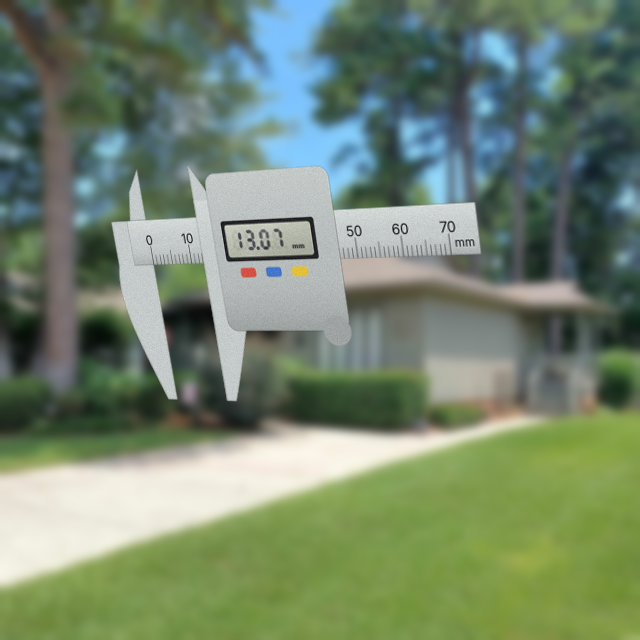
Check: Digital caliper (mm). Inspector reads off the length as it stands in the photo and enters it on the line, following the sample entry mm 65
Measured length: mm 13.07
